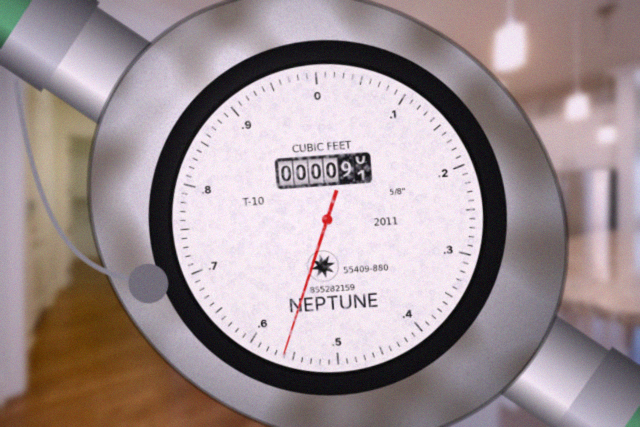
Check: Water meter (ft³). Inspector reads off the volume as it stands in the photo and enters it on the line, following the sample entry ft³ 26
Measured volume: ft³ 90.56
